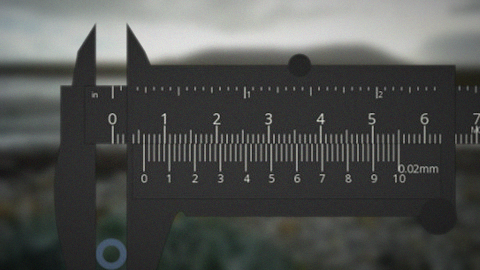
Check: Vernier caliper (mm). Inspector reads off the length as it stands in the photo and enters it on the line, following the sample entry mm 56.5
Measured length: mm 6.0
